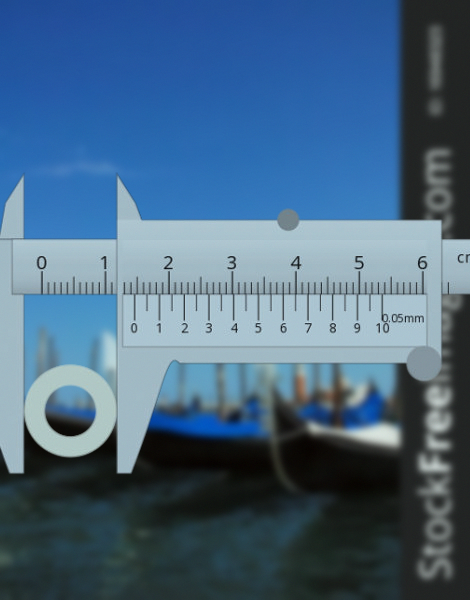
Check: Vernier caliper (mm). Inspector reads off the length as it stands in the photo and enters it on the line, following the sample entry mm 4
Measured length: mm 14.6
